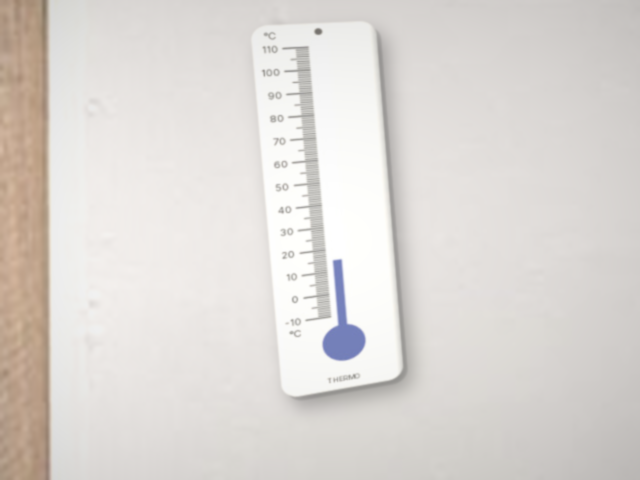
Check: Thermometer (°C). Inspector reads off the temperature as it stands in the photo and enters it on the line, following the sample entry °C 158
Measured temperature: °C 15
